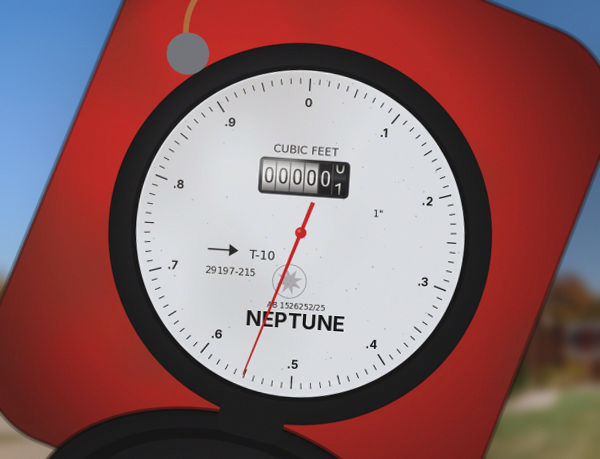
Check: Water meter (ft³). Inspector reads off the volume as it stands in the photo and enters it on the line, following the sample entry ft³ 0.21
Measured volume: ft³ 0.55
